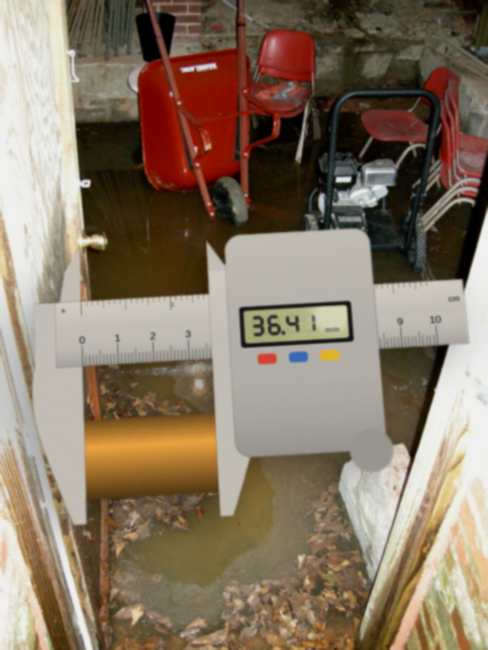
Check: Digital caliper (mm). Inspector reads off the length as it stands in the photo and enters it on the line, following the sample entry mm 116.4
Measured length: mm 36.41
